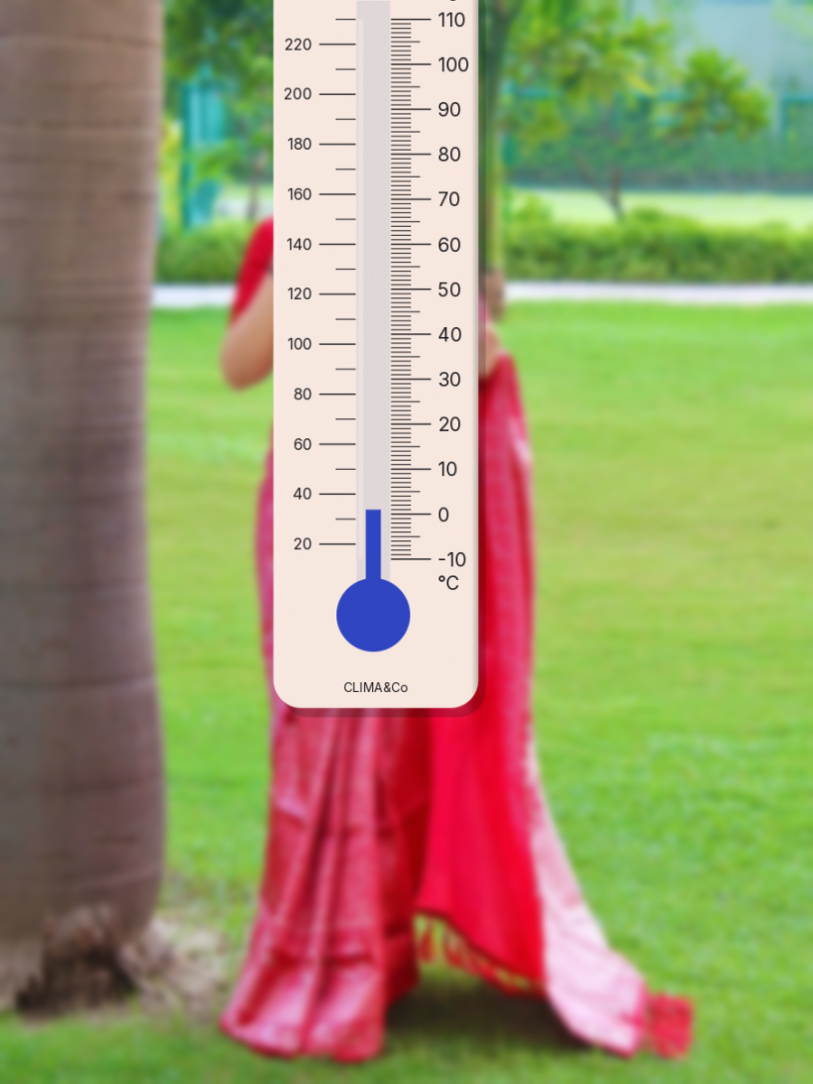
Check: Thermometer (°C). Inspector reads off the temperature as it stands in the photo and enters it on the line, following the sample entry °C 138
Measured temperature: °C 1
